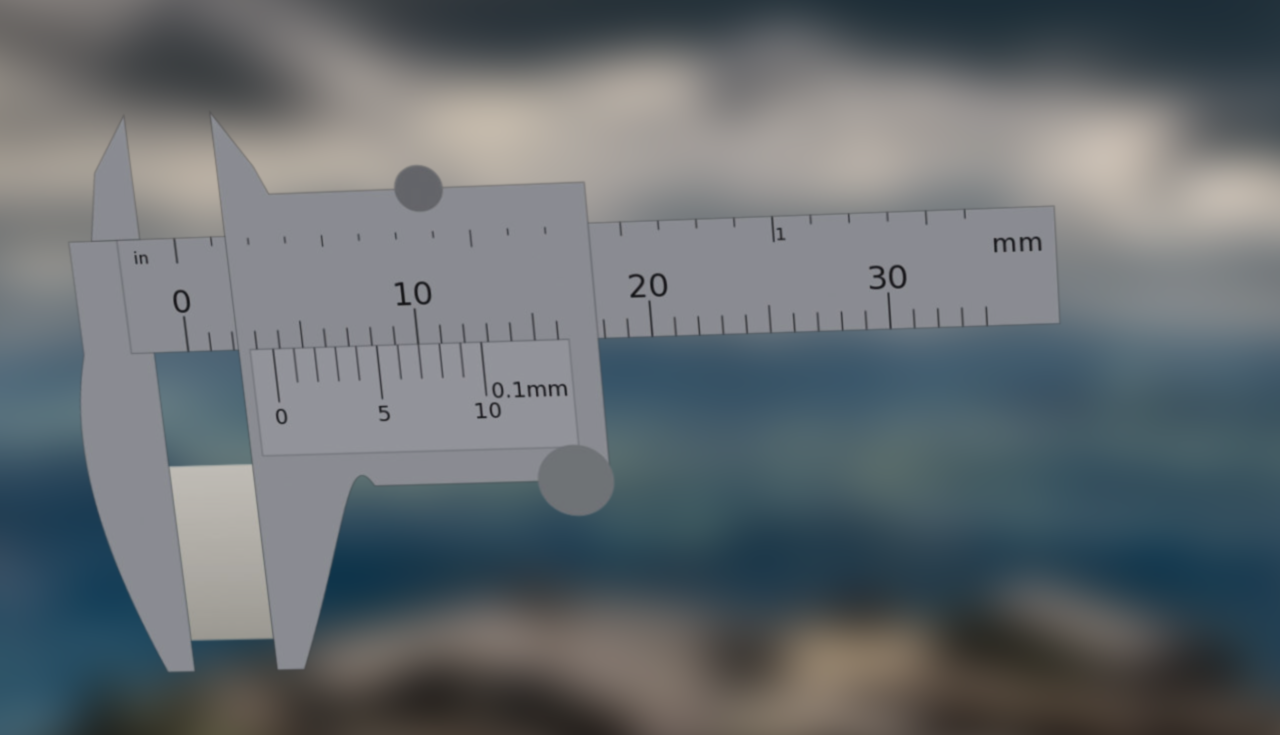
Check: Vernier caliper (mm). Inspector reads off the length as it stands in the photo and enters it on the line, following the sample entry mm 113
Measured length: mm 3.7
